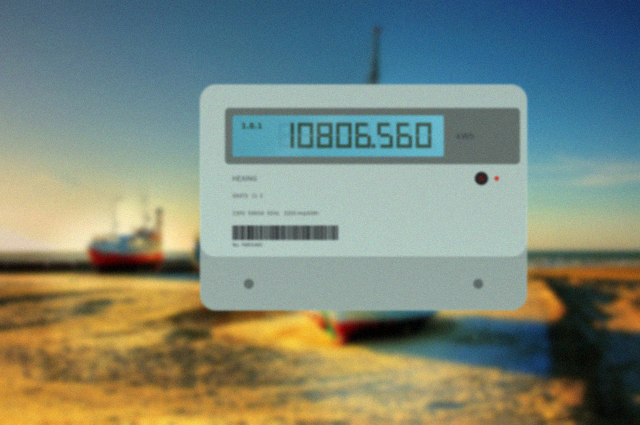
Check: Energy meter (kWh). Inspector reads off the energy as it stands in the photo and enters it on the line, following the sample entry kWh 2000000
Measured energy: kWh 10806.560
